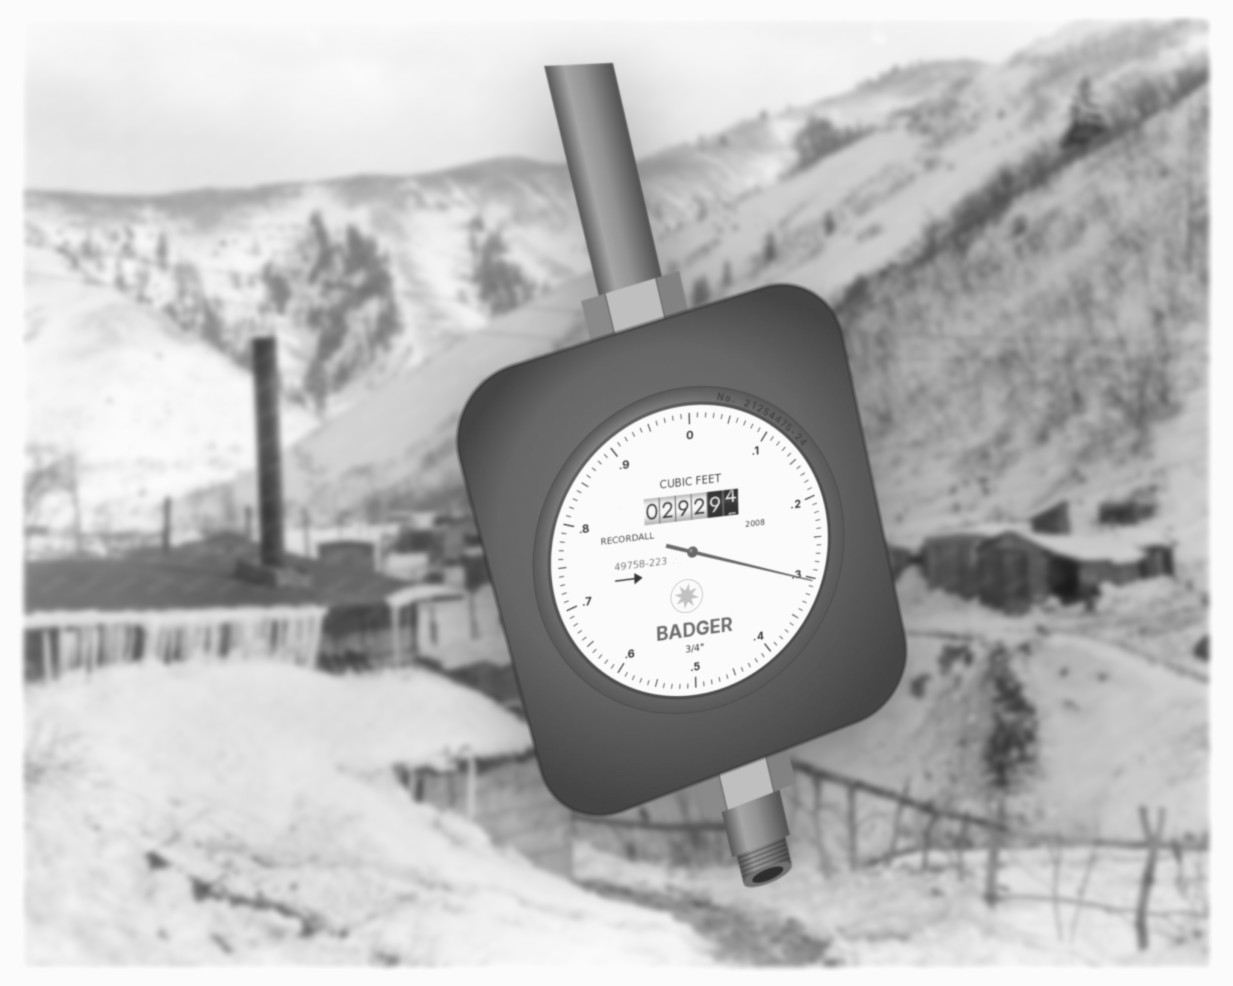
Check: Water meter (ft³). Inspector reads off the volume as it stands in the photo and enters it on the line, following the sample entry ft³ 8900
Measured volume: ft³ 29294.30
